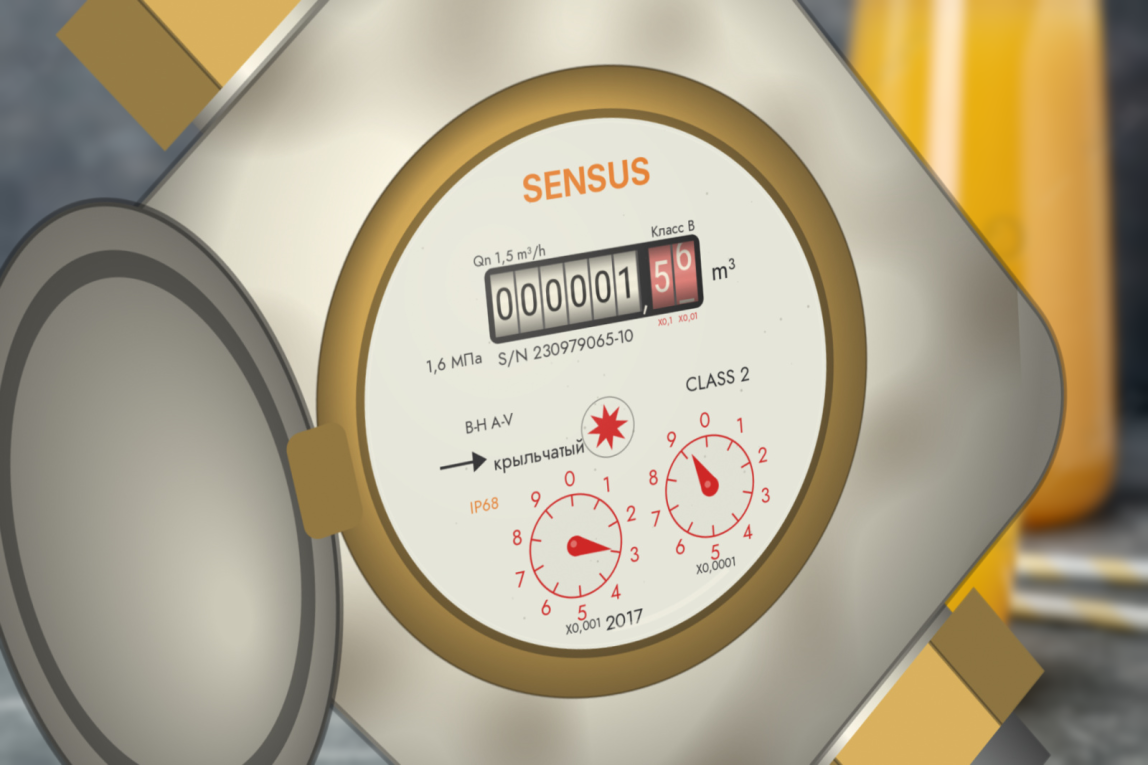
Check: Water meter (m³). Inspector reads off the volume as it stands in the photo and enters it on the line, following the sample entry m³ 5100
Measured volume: m³ 1.5629
